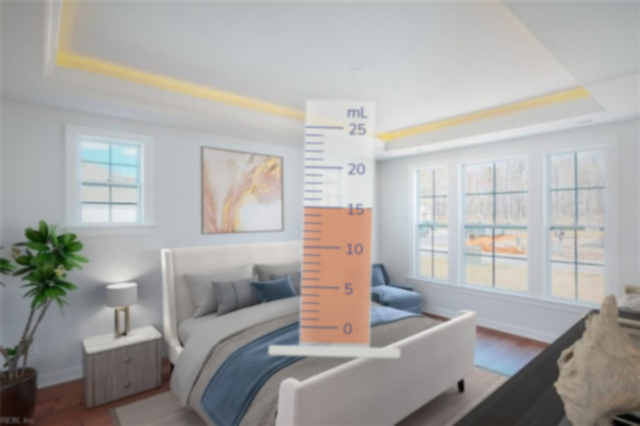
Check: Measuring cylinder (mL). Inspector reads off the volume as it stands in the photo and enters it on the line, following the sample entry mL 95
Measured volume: mL 15
